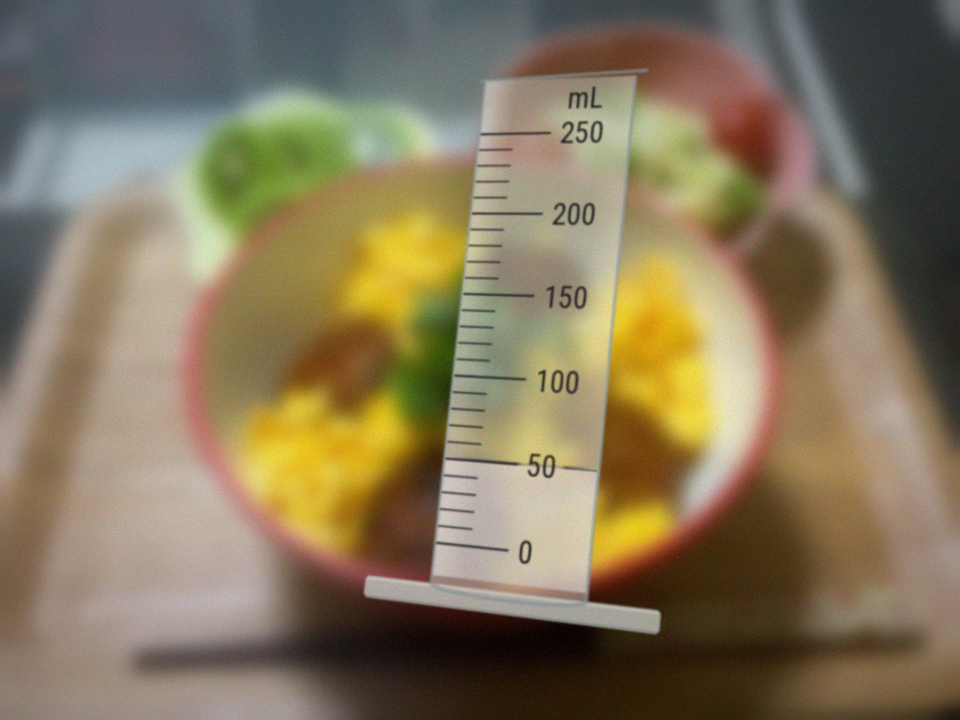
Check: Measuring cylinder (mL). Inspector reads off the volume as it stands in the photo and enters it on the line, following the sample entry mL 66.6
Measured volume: mL 50
